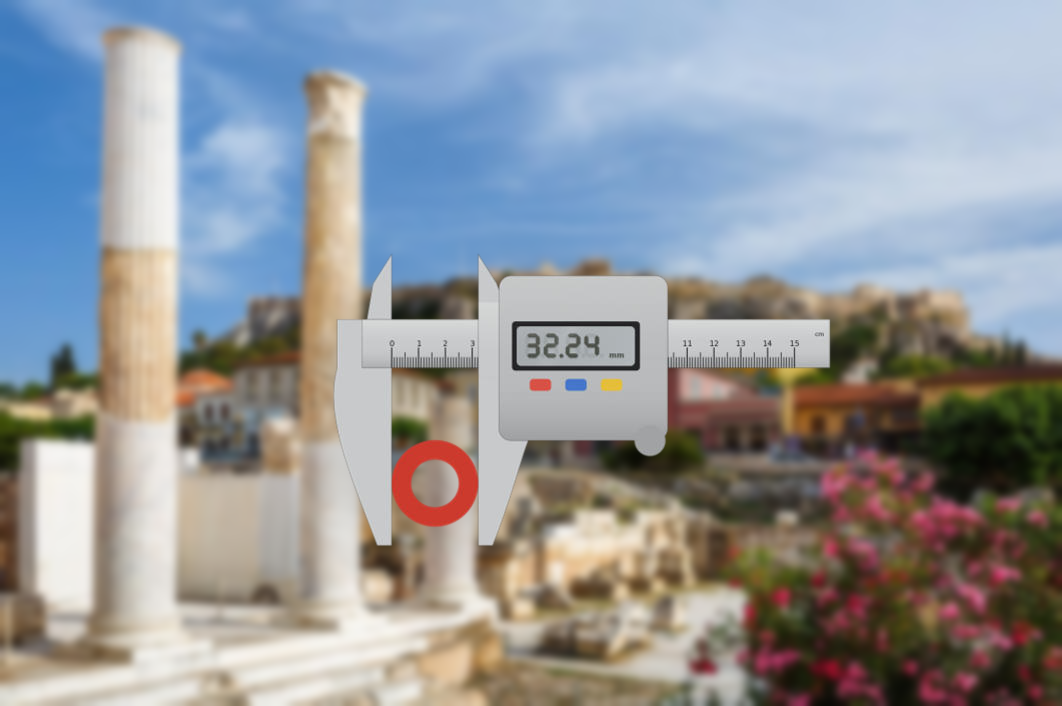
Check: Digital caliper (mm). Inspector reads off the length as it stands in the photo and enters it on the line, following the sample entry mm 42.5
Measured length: mm 32.24
